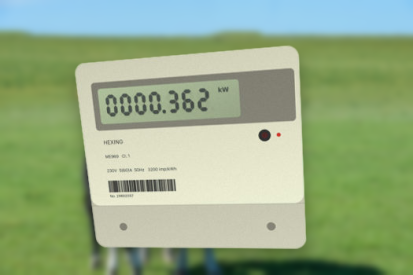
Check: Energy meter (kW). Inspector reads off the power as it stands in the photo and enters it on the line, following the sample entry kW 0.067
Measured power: kW 0.362
